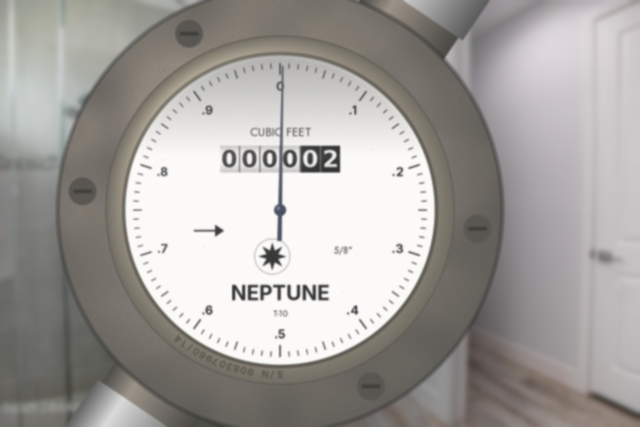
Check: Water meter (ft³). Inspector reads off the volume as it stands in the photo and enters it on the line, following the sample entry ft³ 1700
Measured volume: ft³ 2.00
